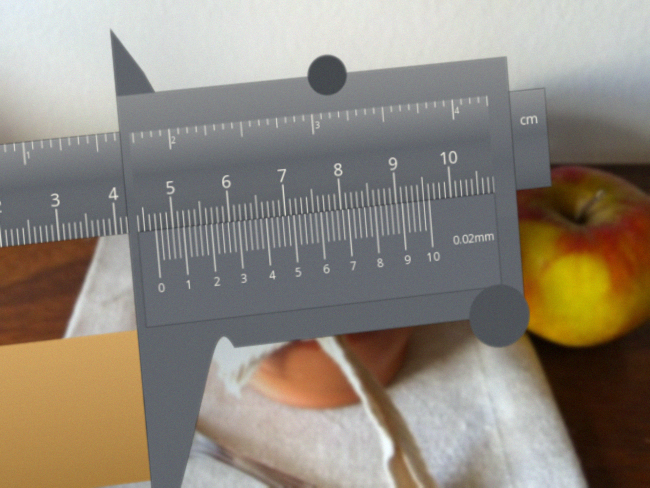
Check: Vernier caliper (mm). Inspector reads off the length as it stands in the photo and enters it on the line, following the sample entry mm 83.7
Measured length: mm 47.0
